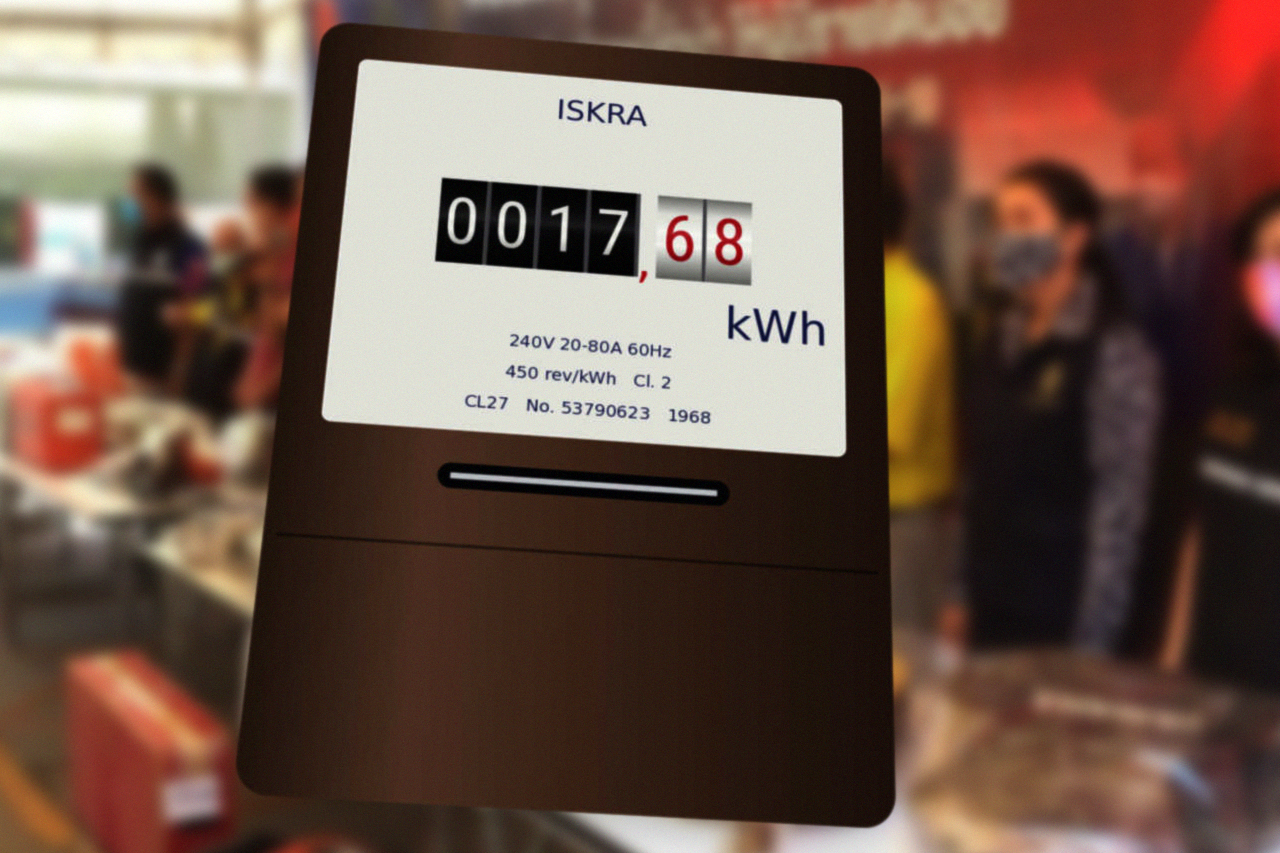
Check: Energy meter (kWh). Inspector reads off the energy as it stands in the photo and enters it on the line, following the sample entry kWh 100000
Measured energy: kWh 17.68
